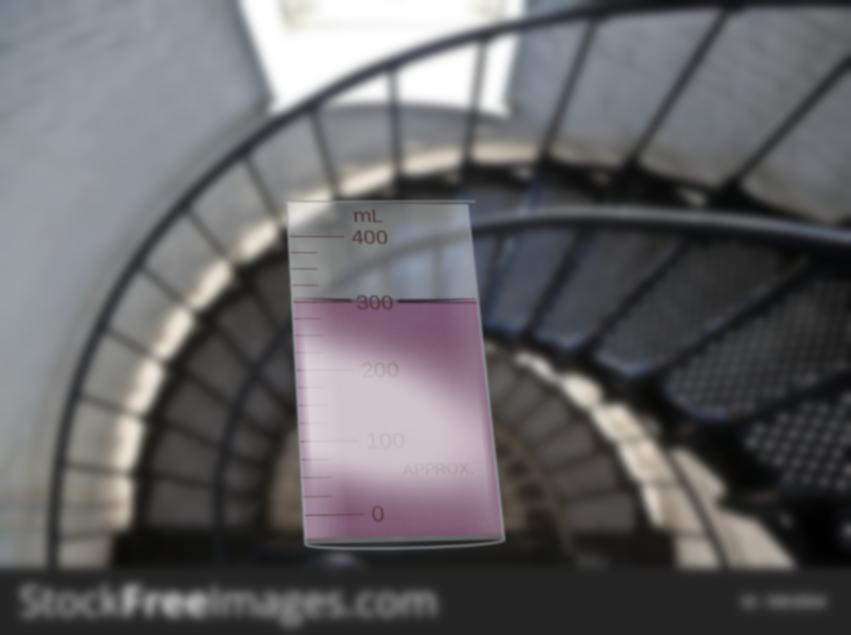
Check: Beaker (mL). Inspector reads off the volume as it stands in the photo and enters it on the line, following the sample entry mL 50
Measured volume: mL 300
